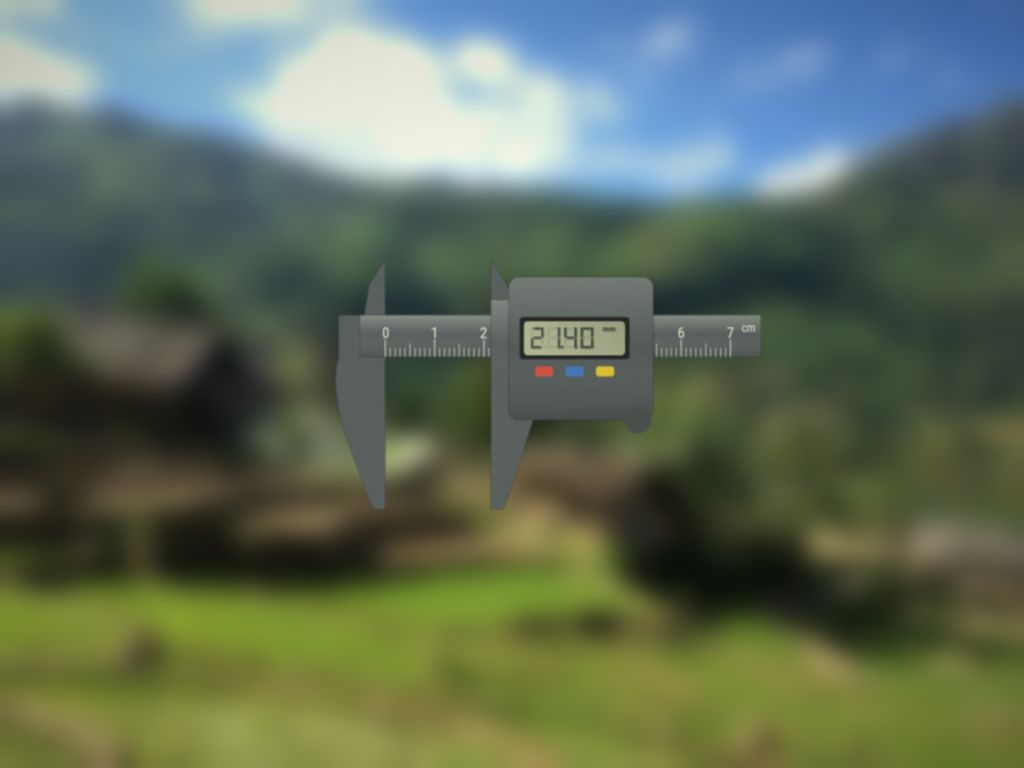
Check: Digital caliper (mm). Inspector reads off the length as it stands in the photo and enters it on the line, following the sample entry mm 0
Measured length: mm 21.40
